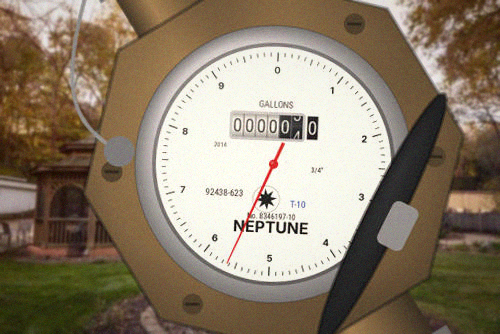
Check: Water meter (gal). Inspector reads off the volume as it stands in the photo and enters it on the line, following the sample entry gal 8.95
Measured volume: gal 35.6
